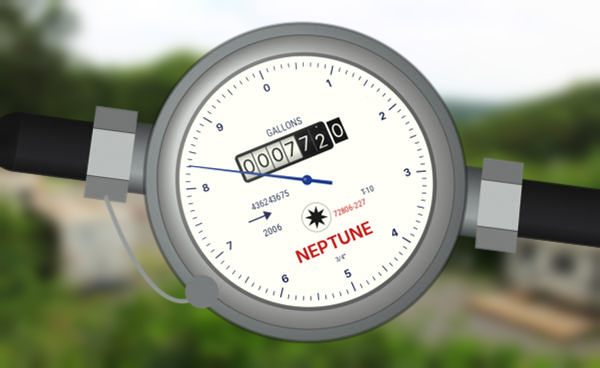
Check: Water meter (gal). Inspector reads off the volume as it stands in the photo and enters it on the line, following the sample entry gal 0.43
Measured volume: gal 7718.3
